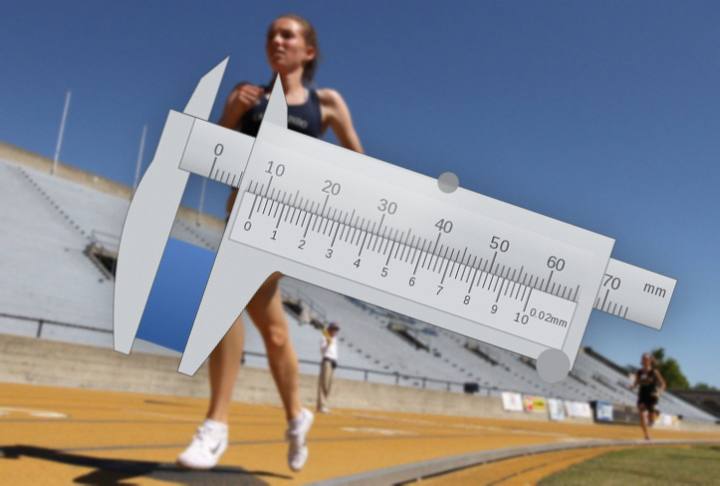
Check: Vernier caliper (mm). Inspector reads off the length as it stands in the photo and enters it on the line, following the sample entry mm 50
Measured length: mm 8.6
